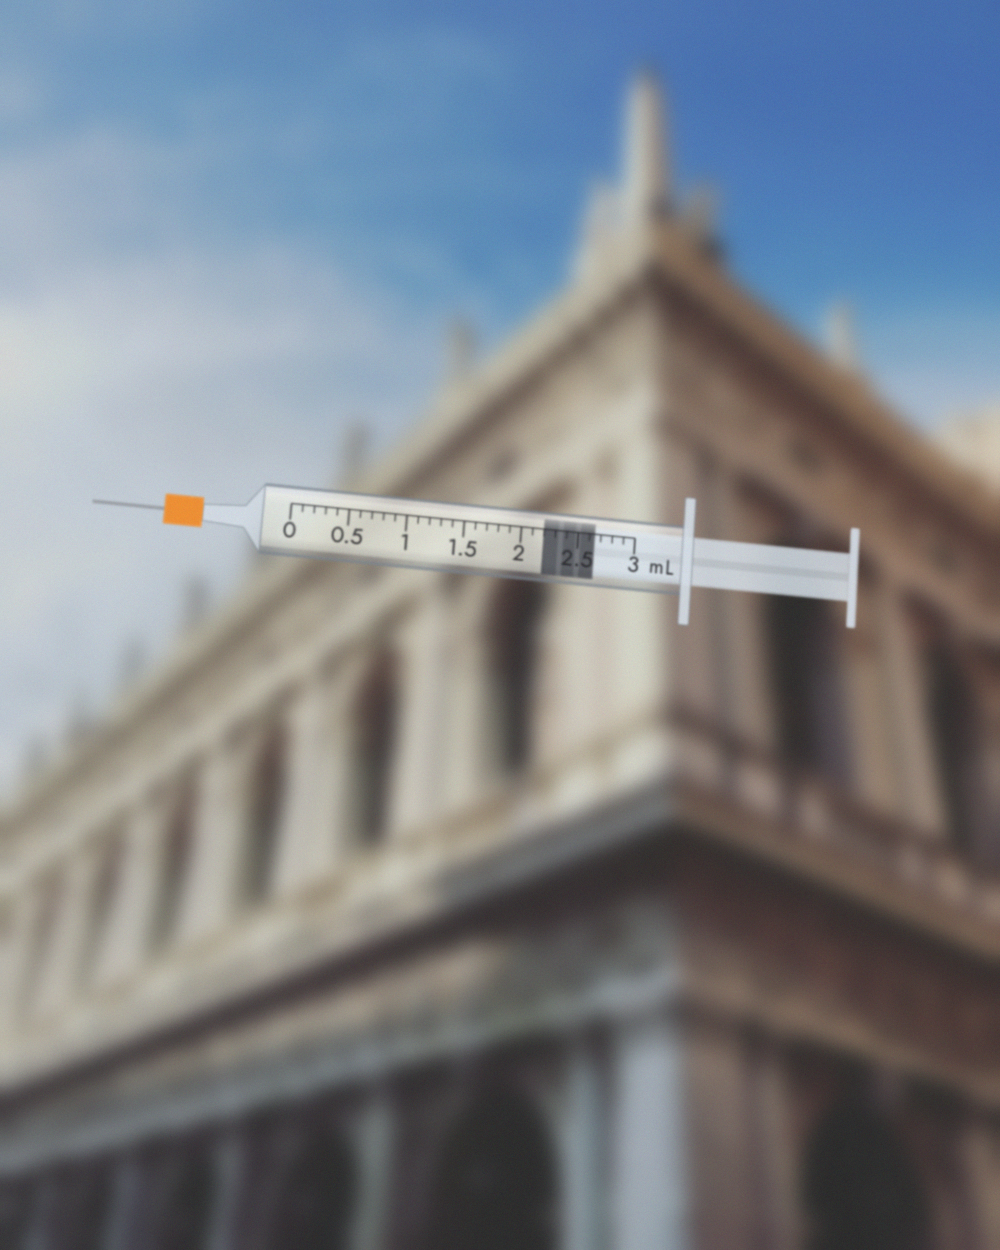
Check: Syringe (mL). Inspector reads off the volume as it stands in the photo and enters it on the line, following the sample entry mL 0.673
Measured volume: mL 2.2
